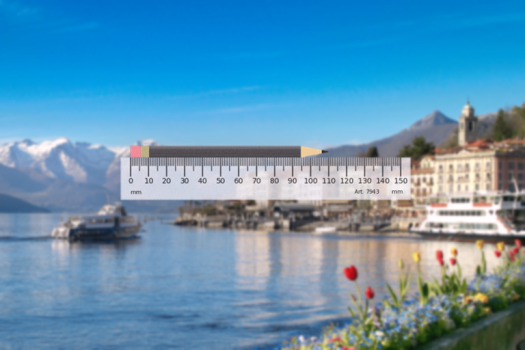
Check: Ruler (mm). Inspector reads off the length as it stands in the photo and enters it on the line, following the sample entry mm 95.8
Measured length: mm 110
